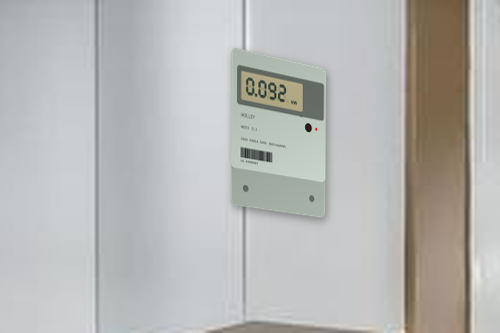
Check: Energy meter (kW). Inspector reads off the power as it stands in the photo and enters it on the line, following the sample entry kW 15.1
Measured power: kW 0.092
